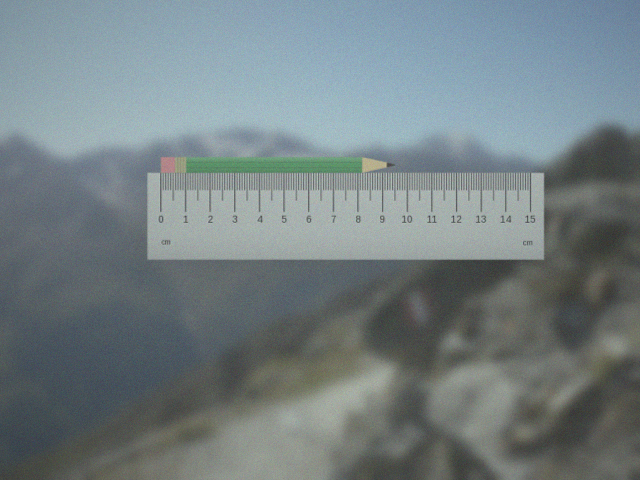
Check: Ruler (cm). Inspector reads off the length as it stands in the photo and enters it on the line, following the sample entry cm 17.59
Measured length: cm 9.5
